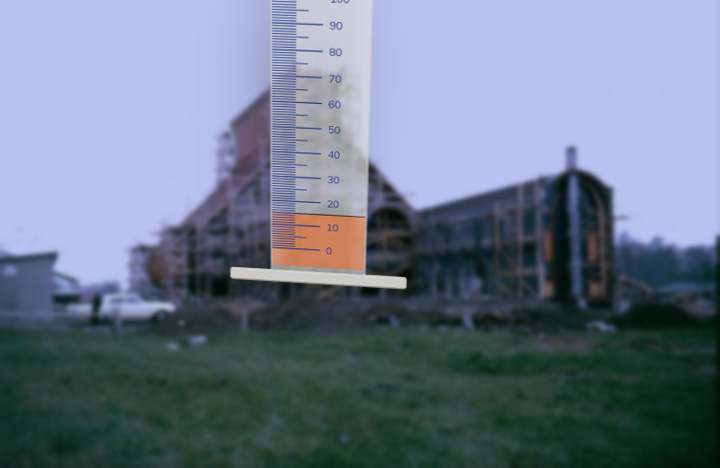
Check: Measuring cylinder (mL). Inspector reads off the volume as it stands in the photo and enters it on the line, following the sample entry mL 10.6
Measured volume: mL 15
